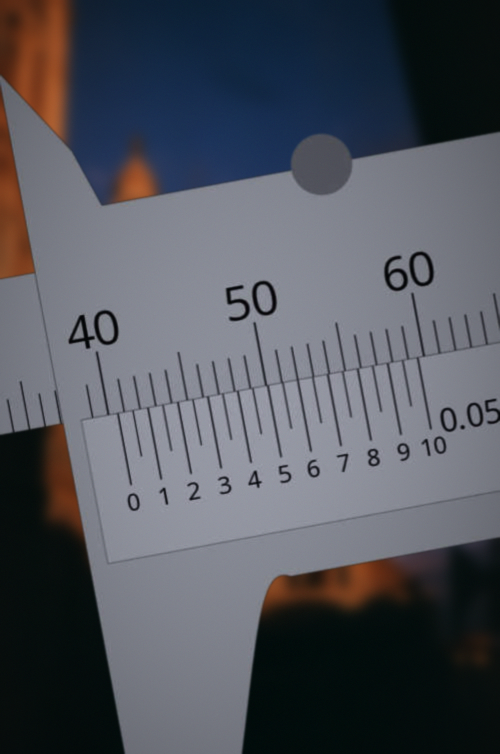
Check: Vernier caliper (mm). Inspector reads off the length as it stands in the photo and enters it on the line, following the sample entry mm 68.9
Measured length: mm 40.6
